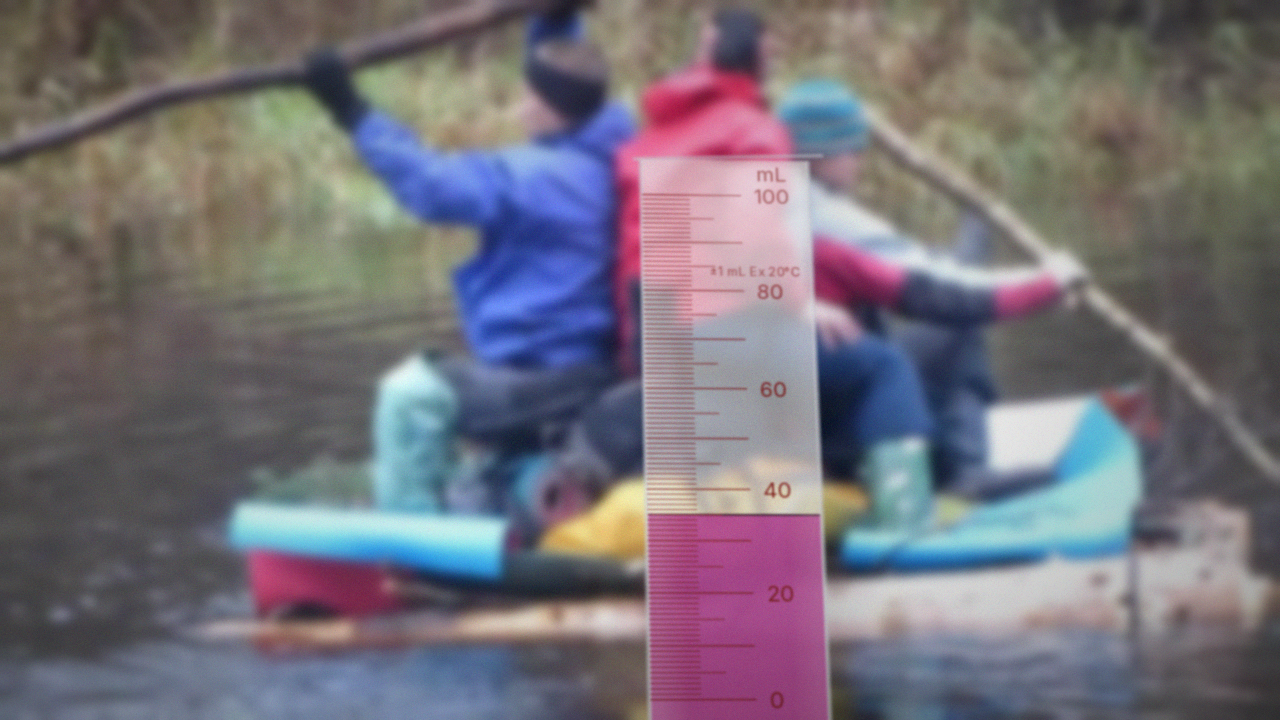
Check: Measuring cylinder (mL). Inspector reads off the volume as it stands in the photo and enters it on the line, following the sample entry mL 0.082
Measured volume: mL 35
